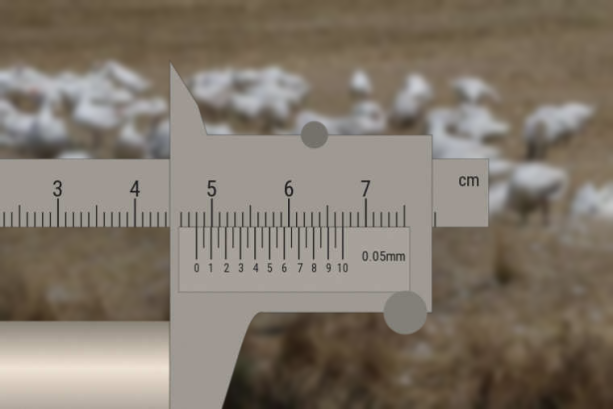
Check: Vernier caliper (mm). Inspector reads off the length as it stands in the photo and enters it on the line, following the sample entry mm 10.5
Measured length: mm 48.0
